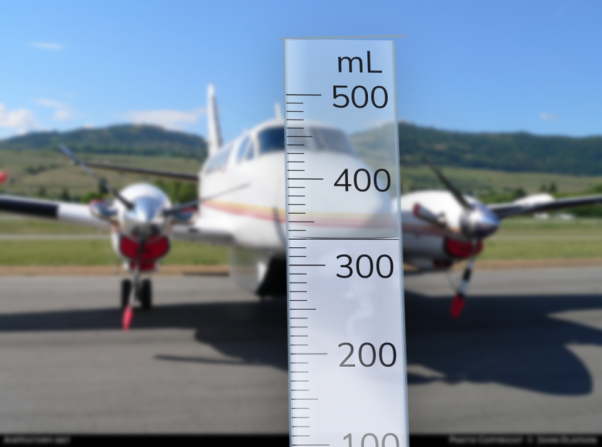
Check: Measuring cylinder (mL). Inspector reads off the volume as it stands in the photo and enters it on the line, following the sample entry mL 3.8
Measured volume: mL 330
